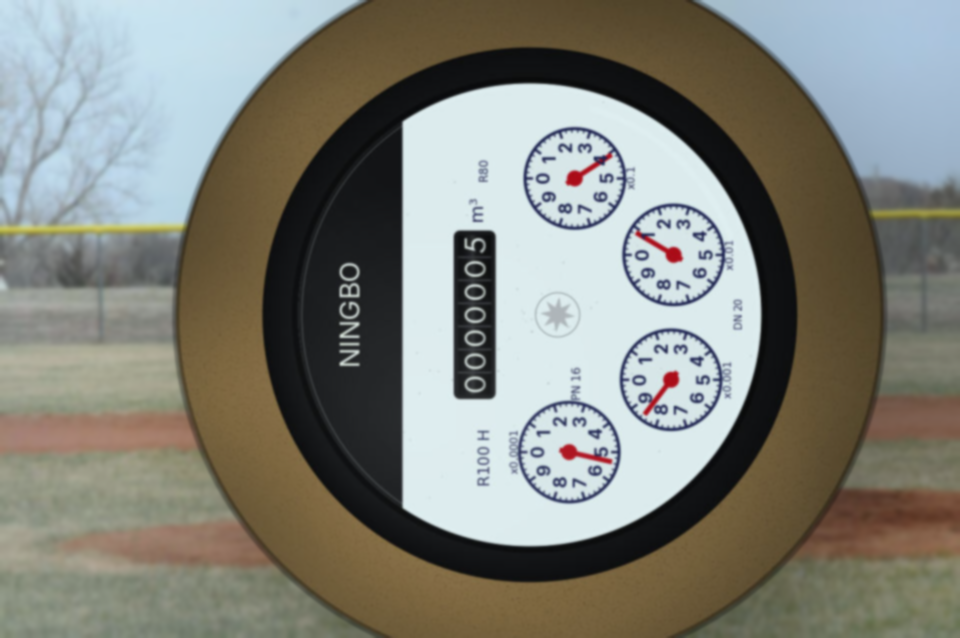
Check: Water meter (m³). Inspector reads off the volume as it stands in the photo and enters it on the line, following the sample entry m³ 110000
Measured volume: m³ 5.4085
